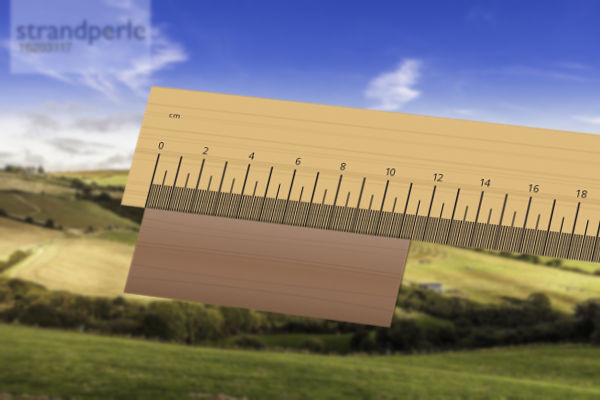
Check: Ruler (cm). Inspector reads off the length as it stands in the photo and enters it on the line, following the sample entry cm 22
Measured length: cm 11.5
